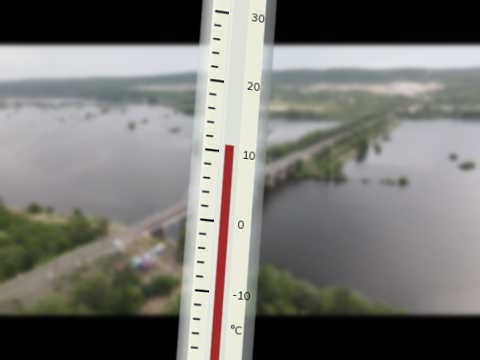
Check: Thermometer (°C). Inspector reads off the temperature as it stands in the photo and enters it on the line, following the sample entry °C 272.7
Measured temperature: °C 11
